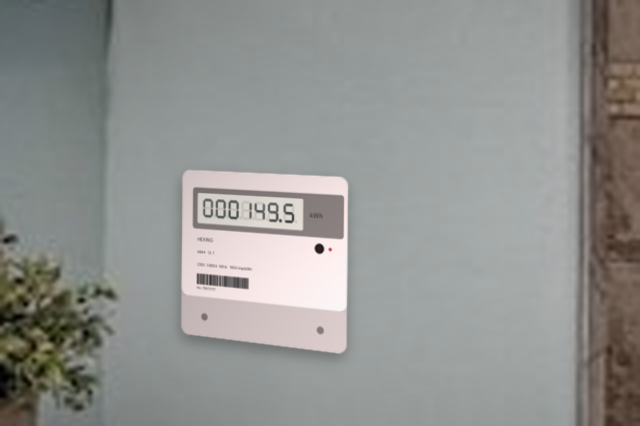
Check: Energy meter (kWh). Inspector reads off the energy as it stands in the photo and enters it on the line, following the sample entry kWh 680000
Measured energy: kWh 149.5
